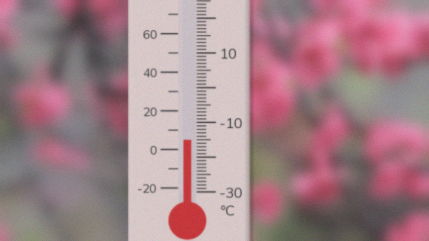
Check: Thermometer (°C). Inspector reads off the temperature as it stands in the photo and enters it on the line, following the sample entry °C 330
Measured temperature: °C -15
